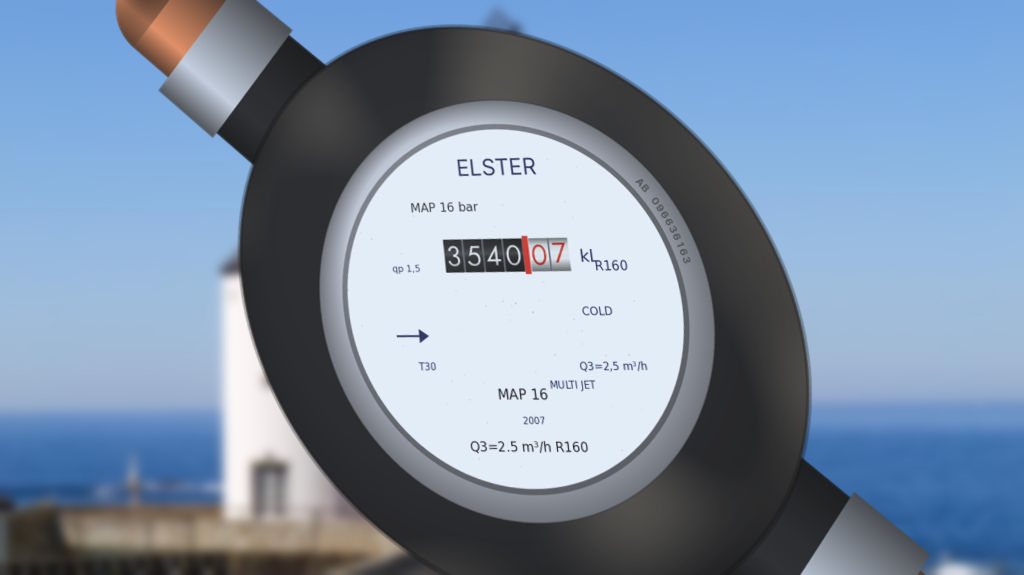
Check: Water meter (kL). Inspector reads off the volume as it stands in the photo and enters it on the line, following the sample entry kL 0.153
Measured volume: kL 3540.07
